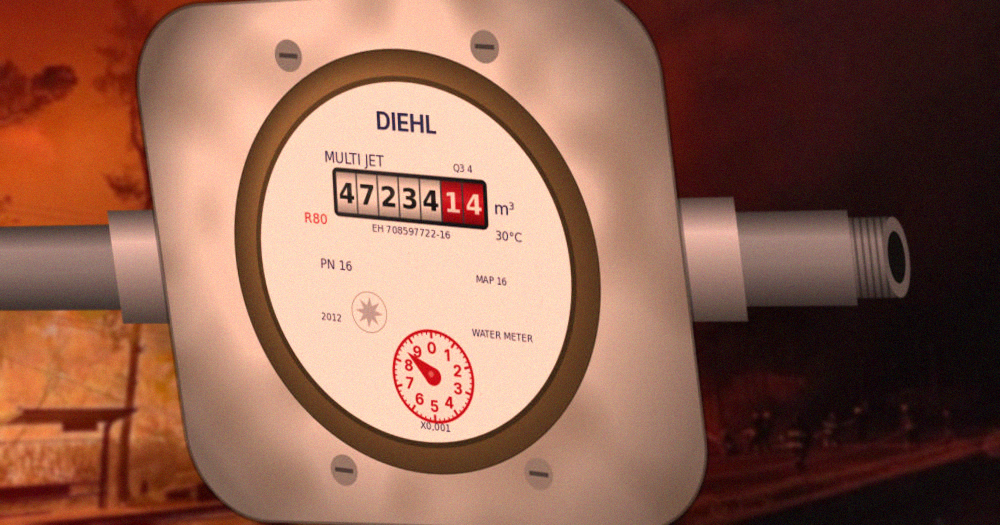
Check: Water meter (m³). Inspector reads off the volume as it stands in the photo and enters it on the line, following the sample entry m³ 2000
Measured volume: m³ 47234.148
